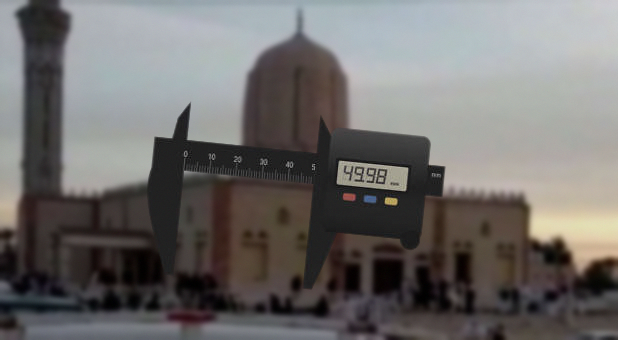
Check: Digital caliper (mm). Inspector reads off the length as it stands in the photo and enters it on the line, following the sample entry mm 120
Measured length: mm 49.98
